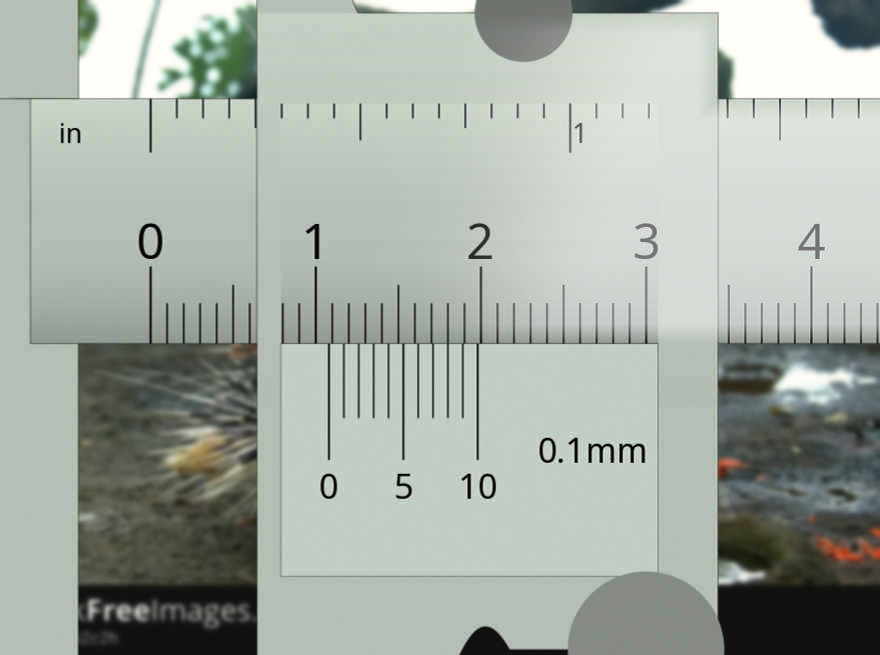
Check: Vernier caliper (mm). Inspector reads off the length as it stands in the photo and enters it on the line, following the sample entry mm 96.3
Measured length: mm 10.8
